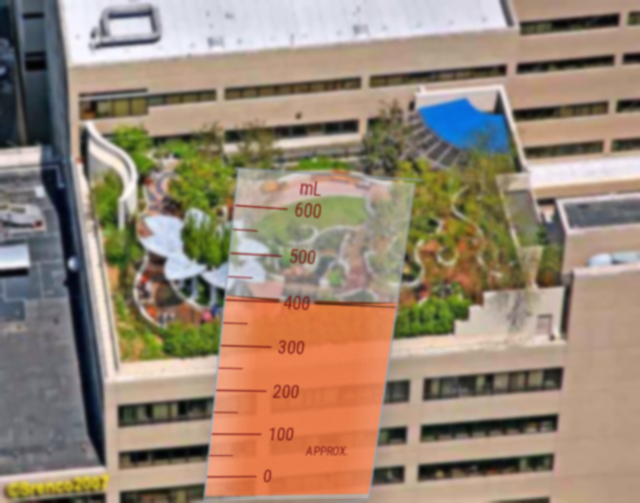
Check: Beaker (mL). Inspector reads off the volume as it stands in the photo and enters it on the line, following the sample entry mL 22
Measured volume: mL 400
